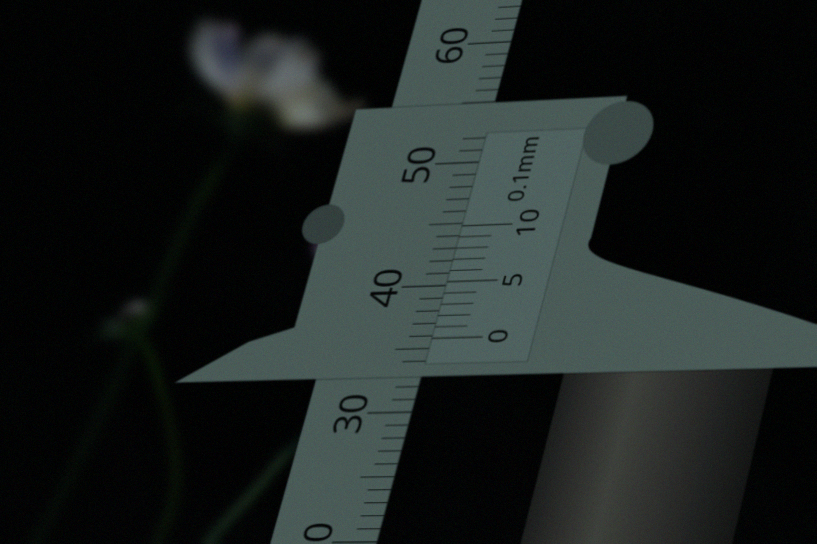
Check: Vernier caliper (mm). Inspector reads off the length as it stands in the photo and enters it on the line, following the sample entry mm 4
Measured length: mm 35.8
